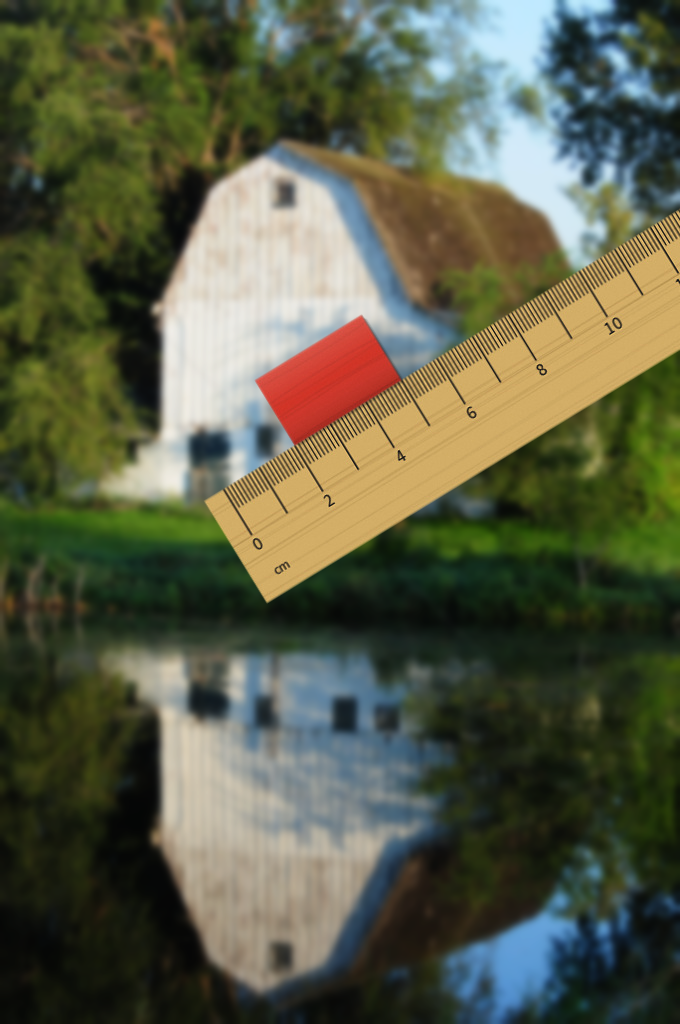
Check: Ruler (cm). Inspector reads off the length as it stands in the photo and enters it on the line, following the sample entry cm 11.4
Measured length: cm 3
